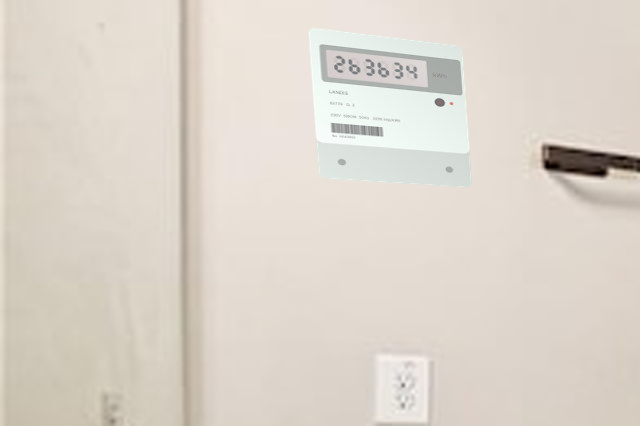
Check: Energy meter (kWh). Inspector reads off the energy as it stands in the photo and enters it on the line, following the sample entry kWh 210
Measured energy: kWh 263634
